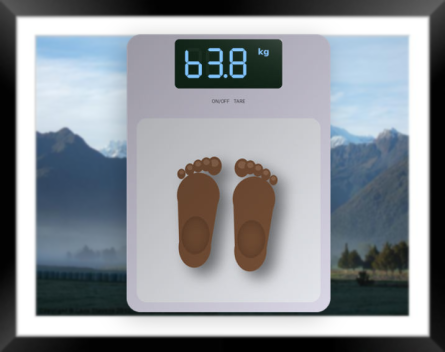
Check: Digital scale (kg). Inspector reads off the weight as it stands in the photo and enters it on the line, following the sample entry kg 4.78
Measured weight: kg 63.8
